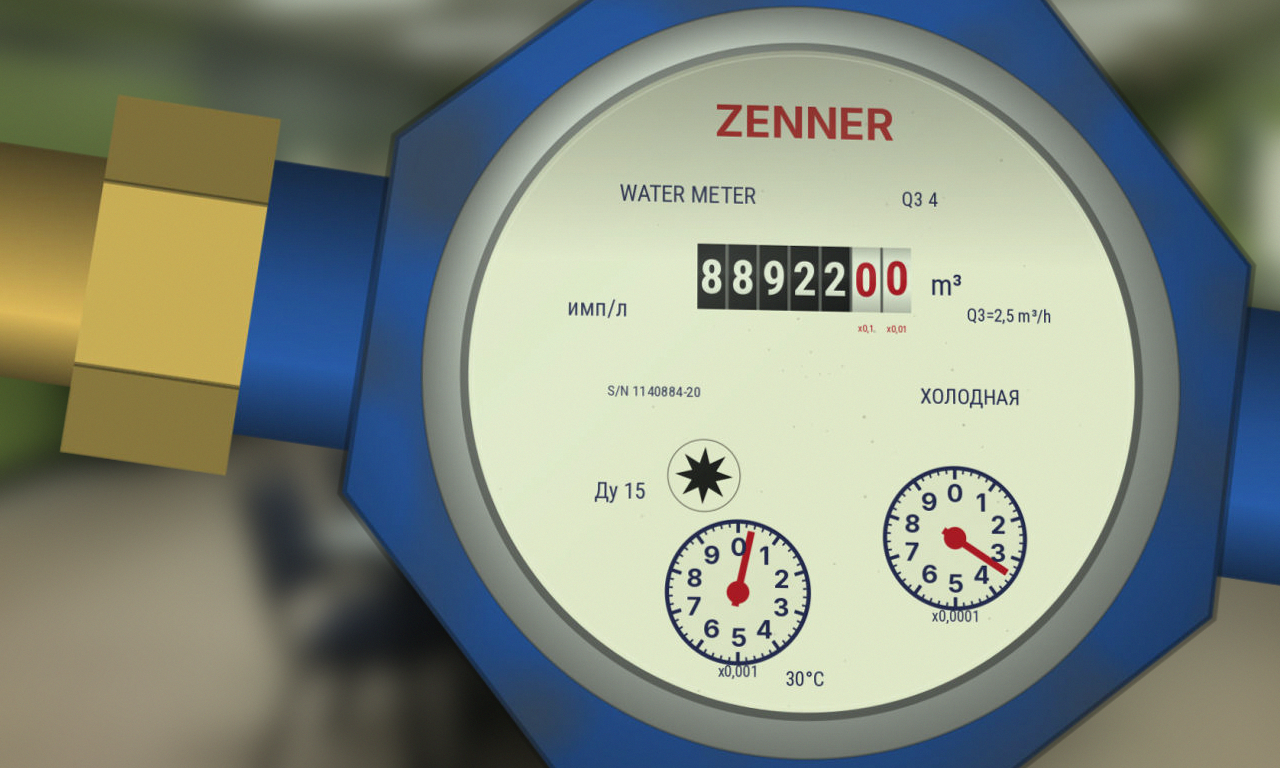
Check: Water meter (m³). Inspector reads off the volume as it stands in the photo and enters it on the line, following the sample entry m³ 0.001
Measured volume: m³ 88922.0003
